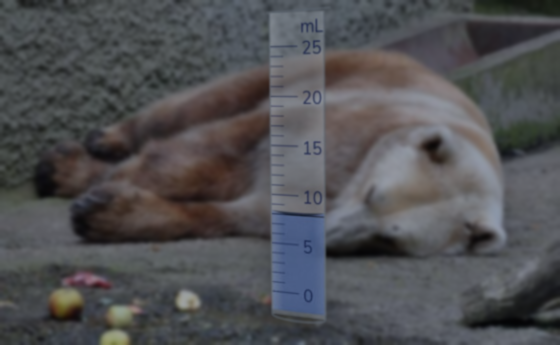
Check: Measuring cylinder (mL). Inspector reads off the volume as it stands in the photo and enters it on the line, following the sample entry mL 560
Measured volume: mL 8
